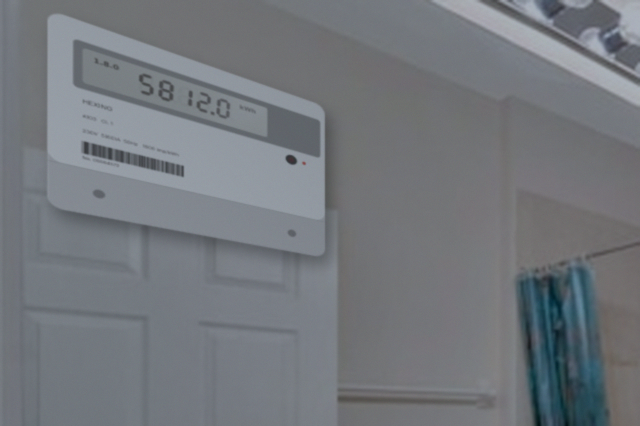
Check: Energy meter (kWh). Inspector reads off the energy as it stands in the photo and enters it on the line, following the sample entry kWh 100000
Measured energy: kWh 5812.0
